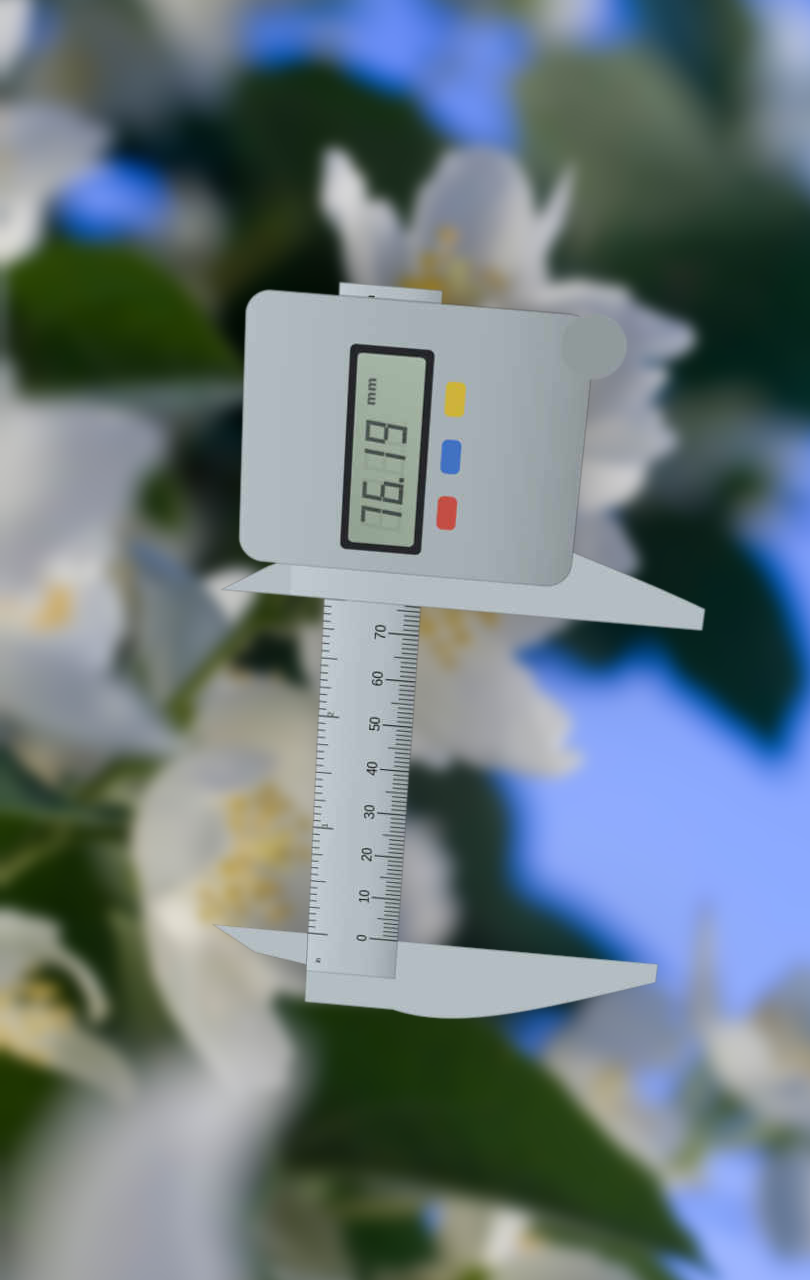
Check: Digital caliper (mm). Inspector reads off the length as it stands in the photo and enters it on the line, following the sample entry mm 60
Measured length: mm 76.19
